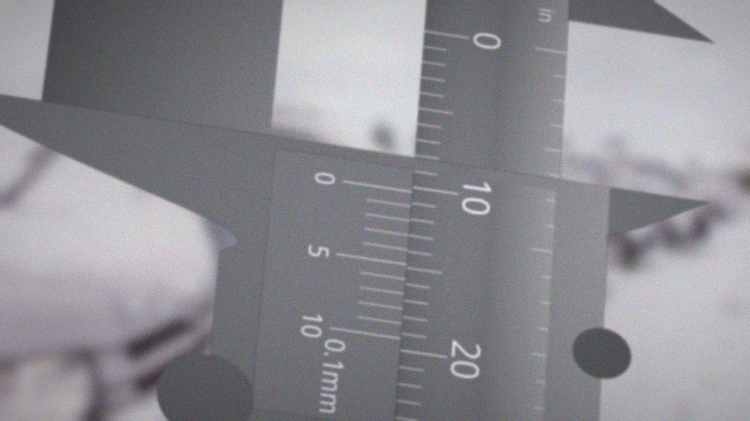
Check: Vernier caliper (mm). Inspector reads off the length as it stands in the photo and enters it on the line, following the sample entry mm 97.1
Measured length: mm 10.3
